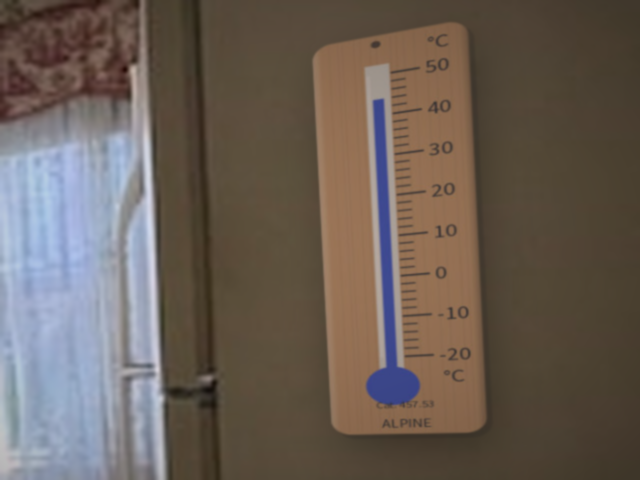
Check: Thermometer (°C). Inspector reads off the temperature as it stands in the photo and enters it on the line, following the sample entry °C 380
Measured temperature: °C 44
